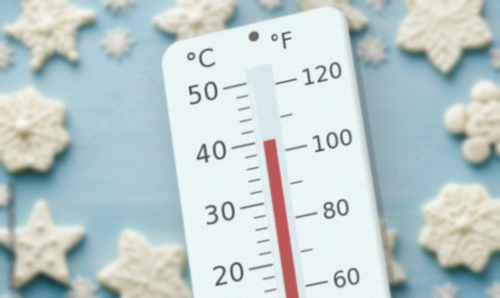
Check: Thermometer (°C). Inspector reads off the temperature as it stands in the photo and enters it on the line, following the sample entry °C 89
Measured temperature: °C 40
